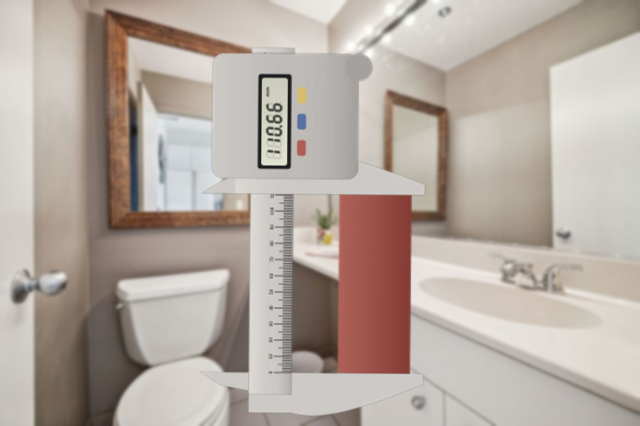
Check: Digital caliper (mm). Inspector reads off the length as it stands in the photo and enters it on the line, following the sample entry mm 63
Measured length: mm 110.66
